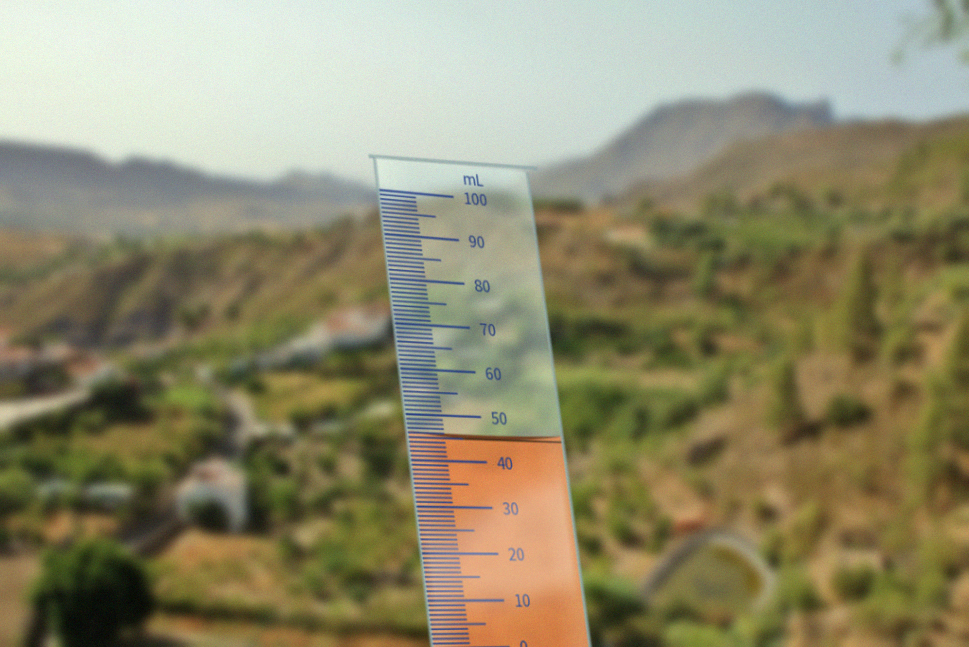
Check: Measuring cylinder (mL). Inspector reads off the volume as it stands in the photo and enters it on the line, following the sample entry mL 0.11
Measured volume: mL 45
